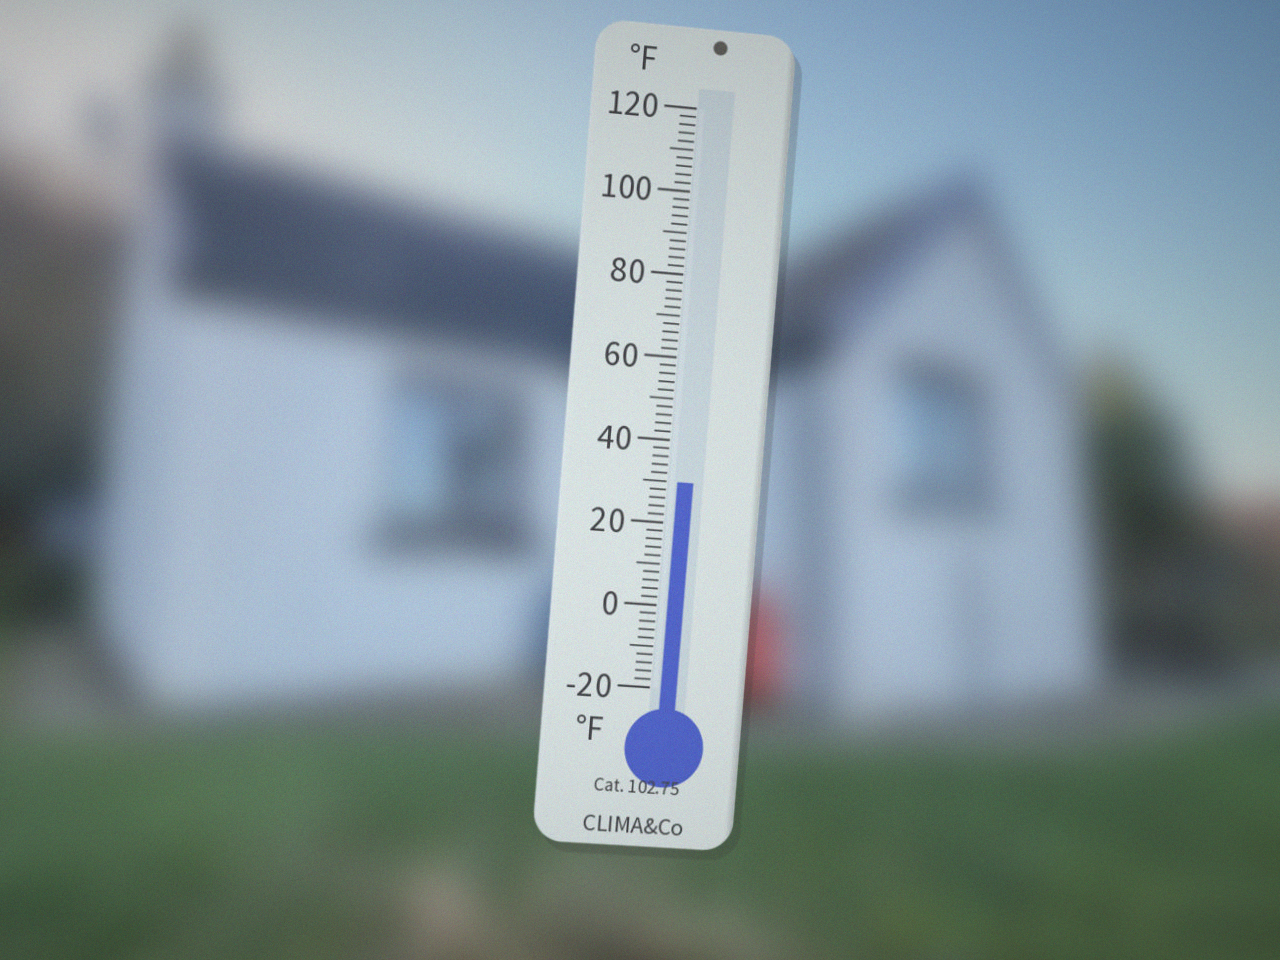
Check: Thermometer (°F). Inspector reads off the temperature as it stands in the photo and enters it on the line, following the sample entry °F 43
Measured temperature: °F 30
